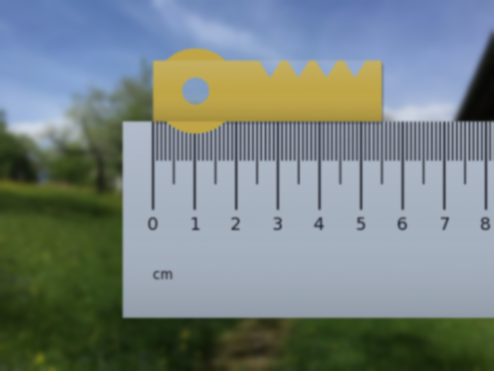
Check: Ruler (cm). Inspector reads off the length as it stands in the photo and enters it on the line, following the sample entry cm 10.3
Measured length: cm 5.5
